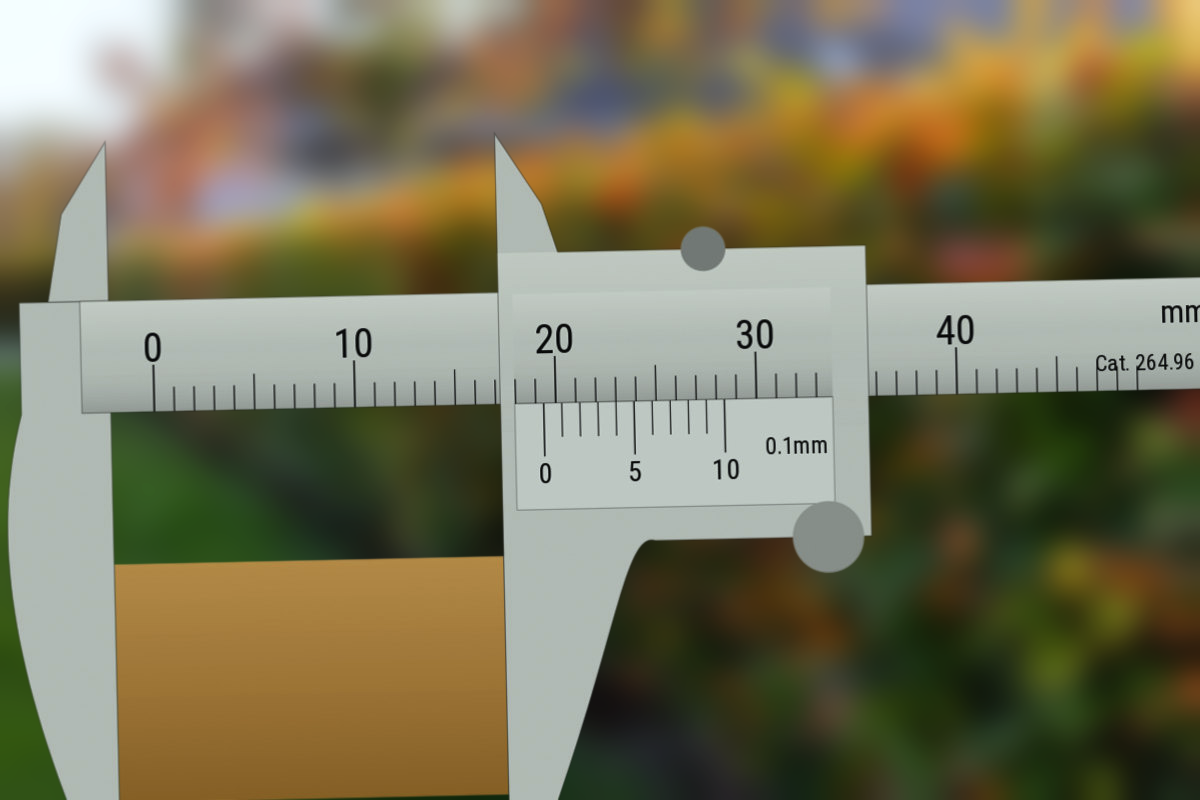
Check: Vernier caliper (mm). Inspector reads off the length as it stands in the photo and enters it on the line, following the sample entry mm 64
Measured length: mm 19.4
